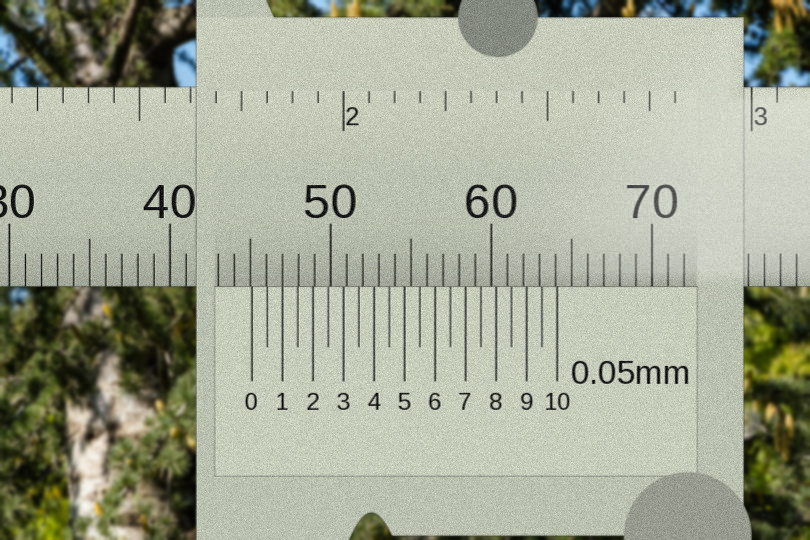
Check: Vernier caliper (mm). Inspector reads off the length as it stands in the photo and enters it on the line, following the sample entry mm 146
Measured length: mm 45.1
